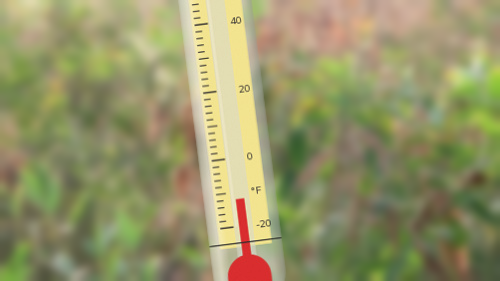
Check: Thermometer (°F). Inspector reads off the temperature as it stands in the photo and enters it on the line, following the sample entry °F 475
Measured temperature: °F -12
